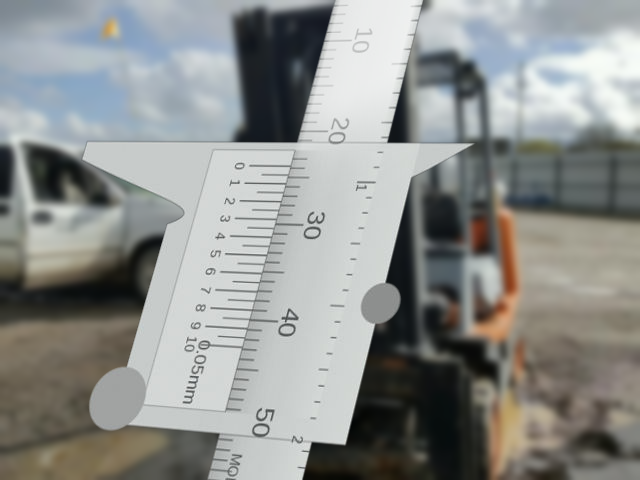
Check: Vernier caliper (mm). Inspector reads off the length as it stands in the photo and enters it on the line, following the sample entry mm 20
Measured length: mm 23.8
